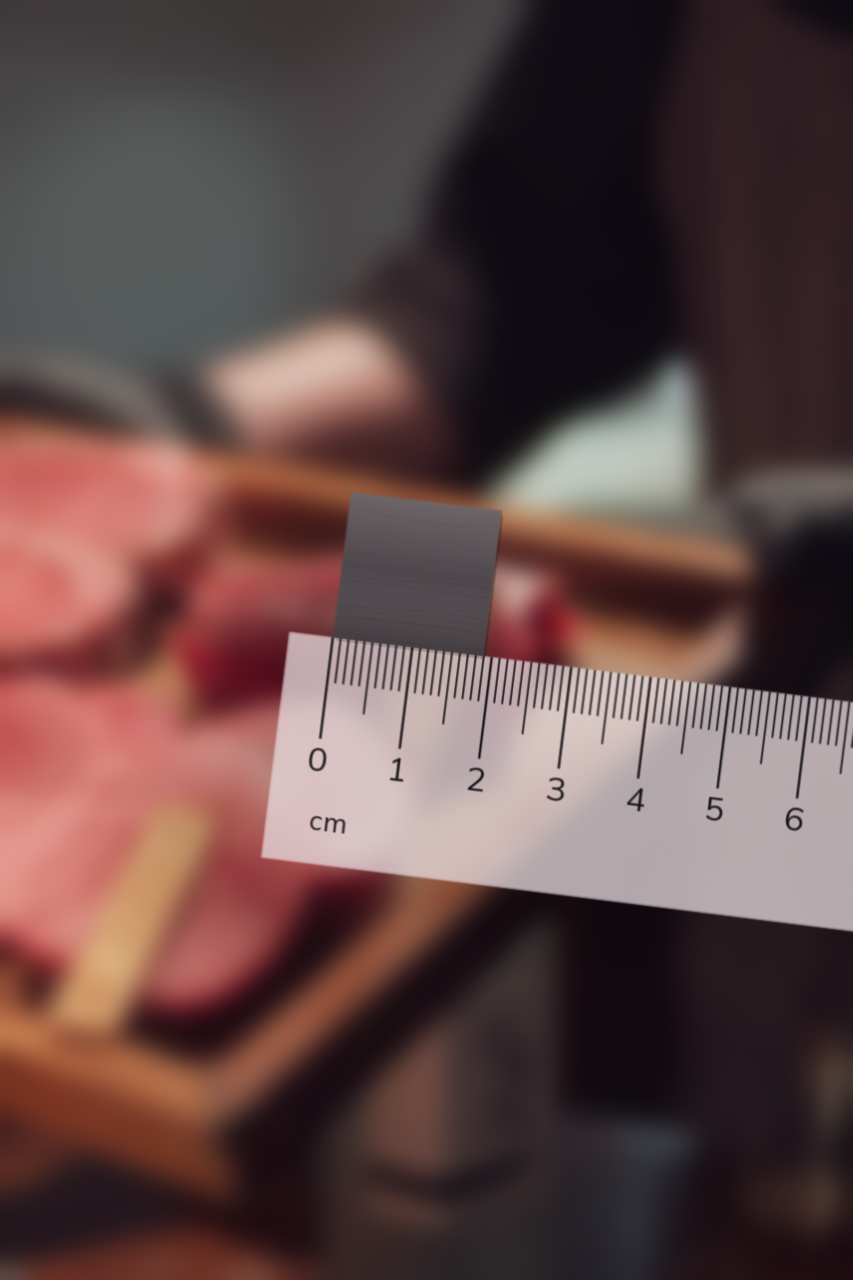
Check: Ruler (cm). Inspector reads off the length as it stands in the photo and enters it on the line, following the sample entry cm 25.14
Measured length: cm 1.9
